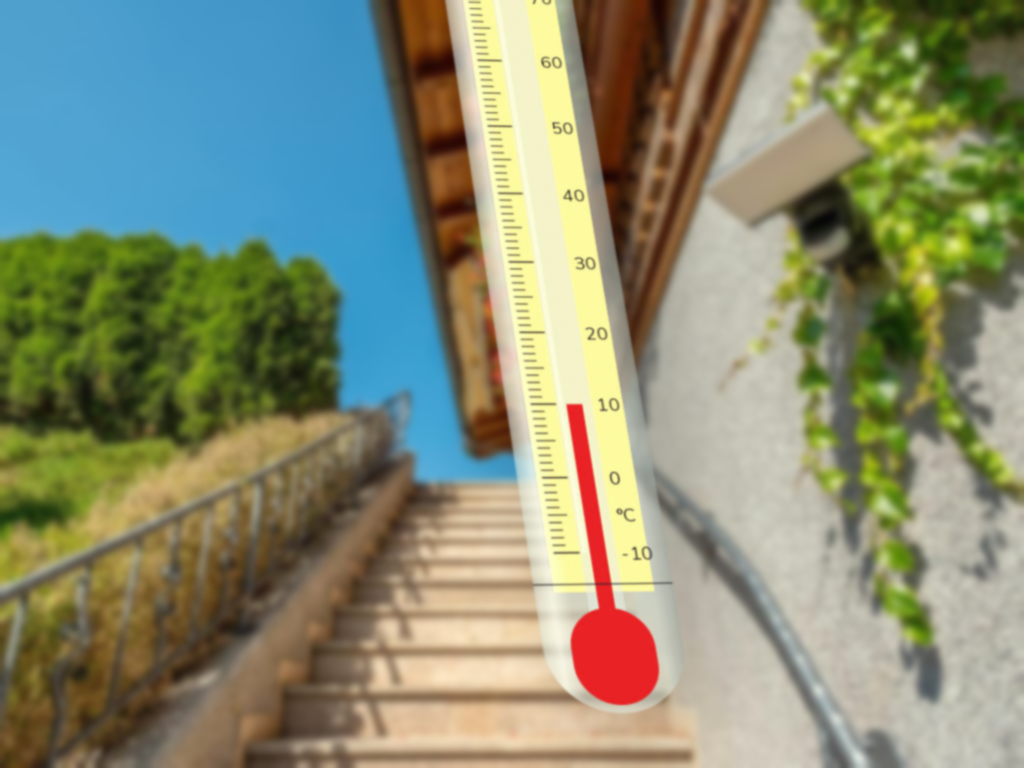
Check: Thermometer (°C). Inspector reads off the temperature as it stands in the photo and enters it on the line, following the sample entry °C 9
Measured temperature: °C 10
